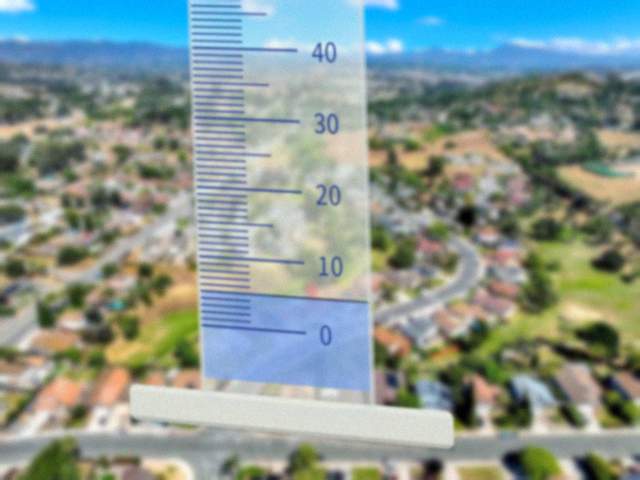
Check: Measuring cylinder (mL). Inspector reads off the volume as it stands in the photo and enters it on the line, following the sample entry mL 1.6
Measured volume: mL 5
